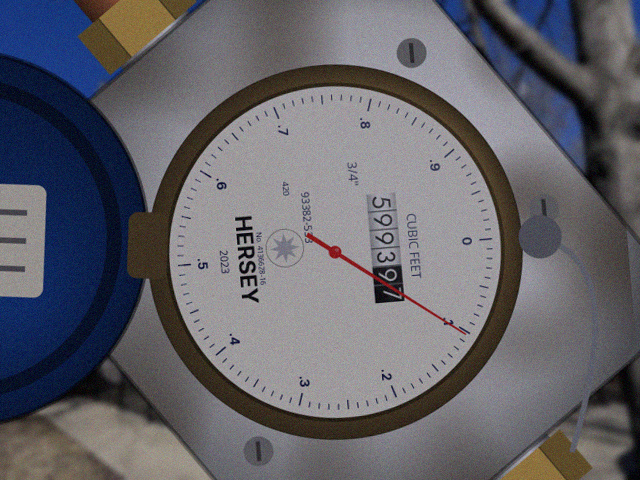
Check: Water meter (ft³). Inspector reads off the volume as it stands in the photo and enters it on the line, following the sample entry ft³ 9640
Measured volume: ft³ 599397.10
